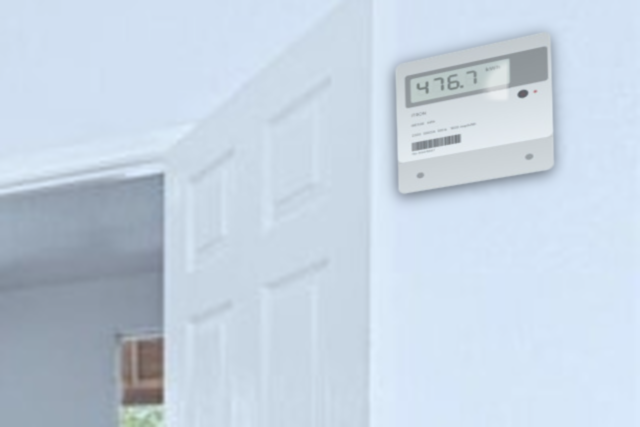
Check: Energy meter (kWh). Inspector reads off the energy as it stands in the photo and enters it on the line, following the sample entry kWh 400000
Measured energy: kWh 476.7
